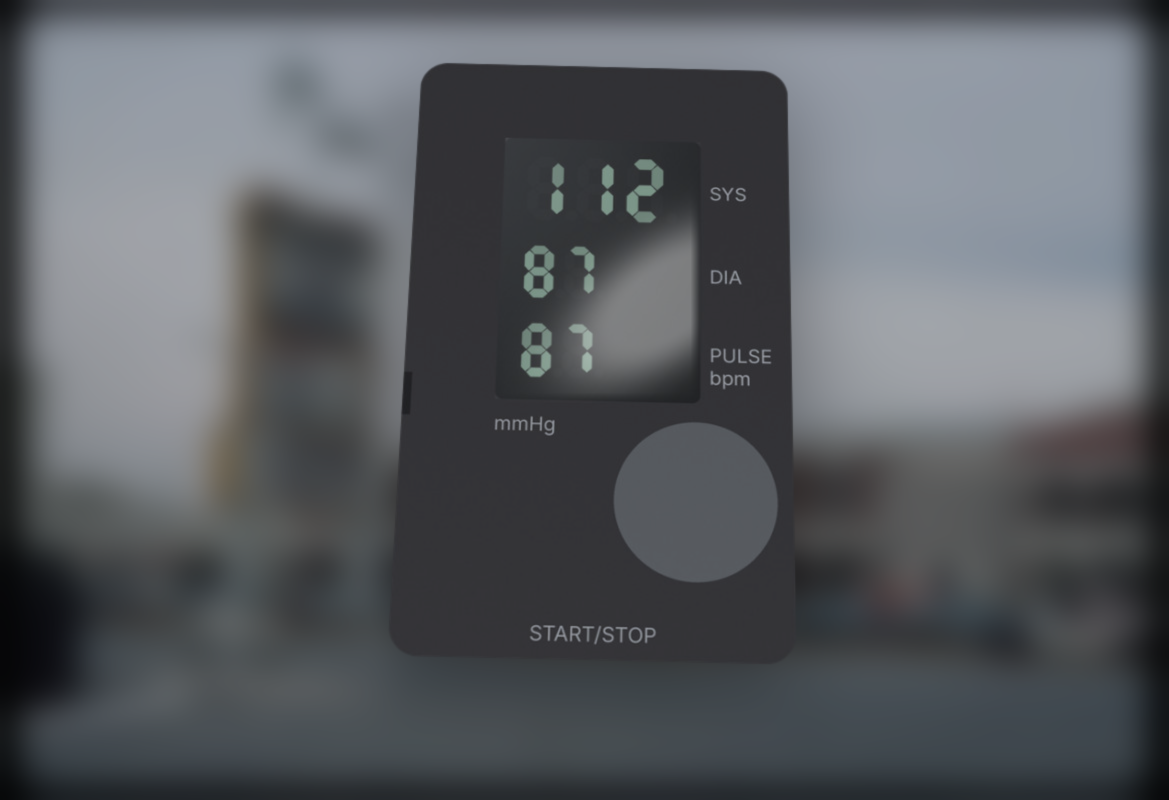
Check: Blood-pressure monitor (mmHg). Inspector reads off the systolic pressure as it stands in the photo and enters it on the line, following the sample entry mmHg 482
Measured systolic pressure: mmHg 112
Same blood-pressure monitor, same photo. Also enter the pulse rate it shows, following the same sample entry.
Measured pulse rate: bpm 87
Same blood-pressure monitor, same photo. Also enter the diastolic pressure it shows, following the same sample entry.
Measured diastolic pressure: mmHg 87
